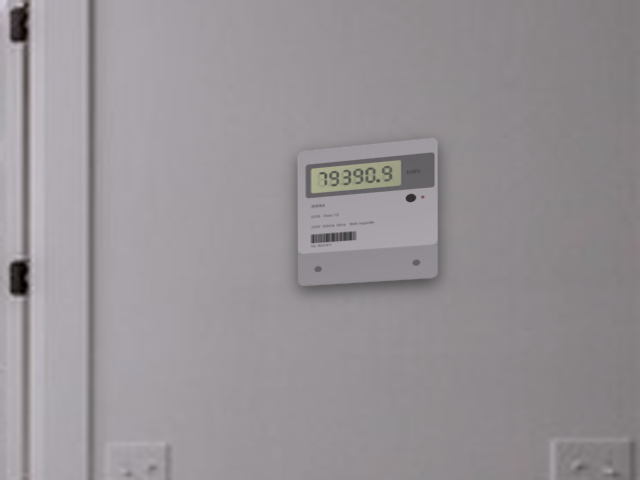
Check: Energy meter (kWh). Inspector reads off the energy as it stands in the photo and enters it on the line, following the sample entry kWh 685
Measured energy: kWh 79390.9
